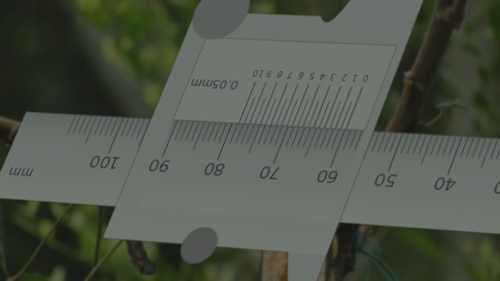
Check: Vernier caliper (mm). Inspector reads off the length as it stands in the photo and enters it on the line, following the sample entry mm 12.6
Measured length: mm 59.8
